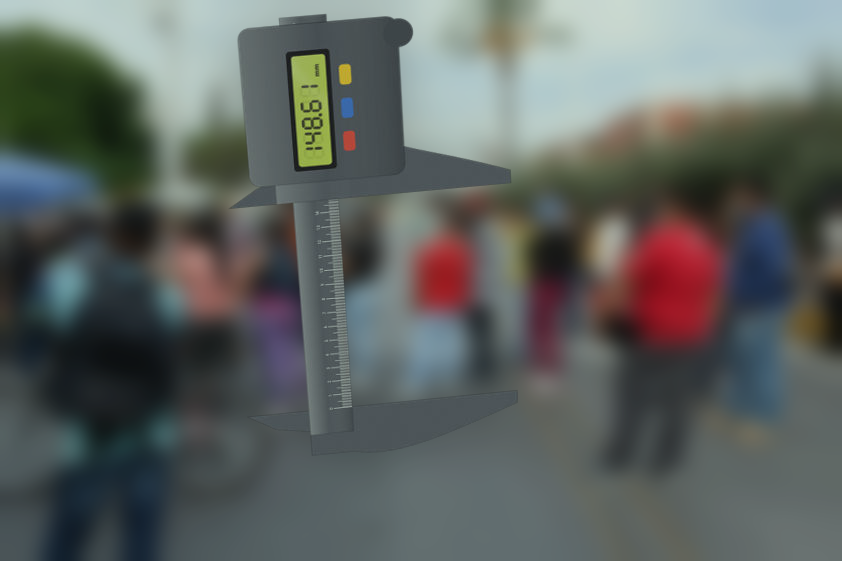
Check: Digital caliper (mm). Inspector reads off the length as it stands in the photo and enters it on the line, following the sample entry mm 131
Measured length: mm 148.61
